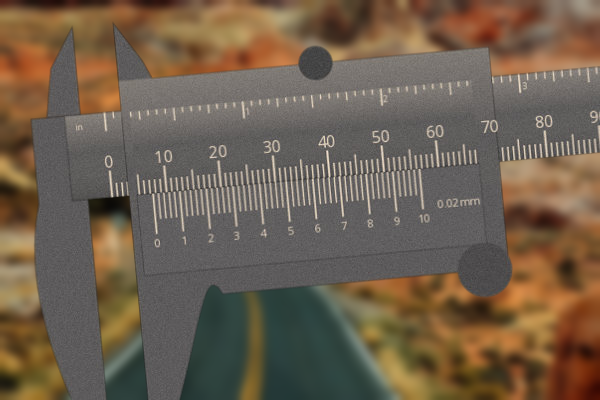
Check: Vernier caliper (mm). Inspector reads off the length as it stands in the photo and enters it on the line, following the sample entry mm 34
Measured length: mm 7.5
